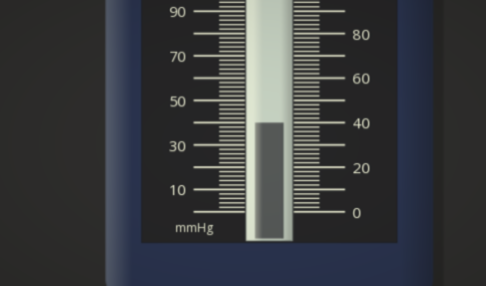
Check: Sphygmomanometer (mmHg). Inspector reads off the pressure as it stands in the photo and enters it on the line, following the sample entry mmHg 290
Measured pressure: mmHg 40
